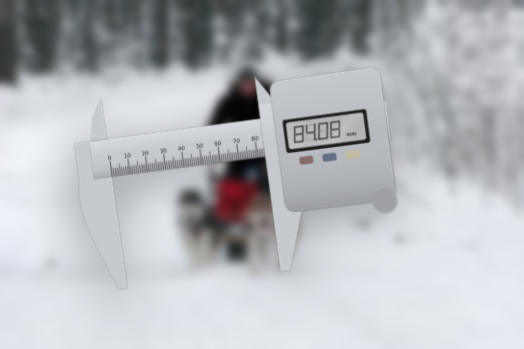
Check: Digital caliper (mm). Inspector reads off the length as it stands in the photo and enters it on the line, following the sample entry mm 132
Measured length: mm 84.08
